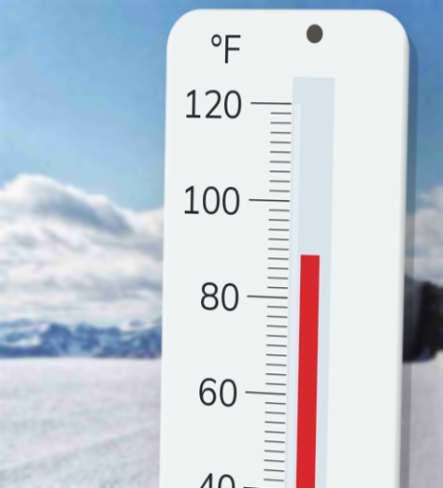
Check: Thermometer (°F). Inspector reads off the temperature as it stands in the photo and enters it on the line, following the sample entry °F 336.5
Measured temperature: °F 89
